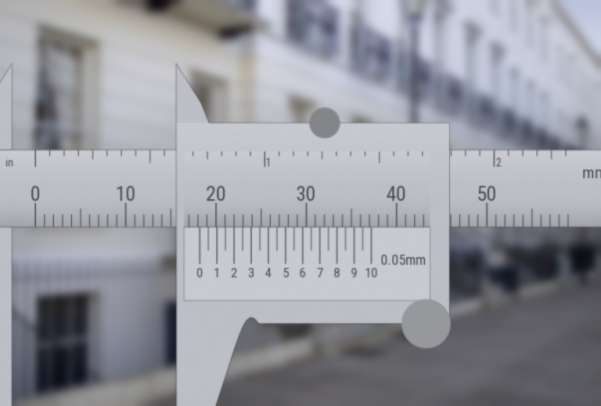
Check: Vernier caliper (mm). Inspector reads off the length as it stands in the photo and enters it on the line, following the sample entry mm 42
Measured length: mm 18.2
